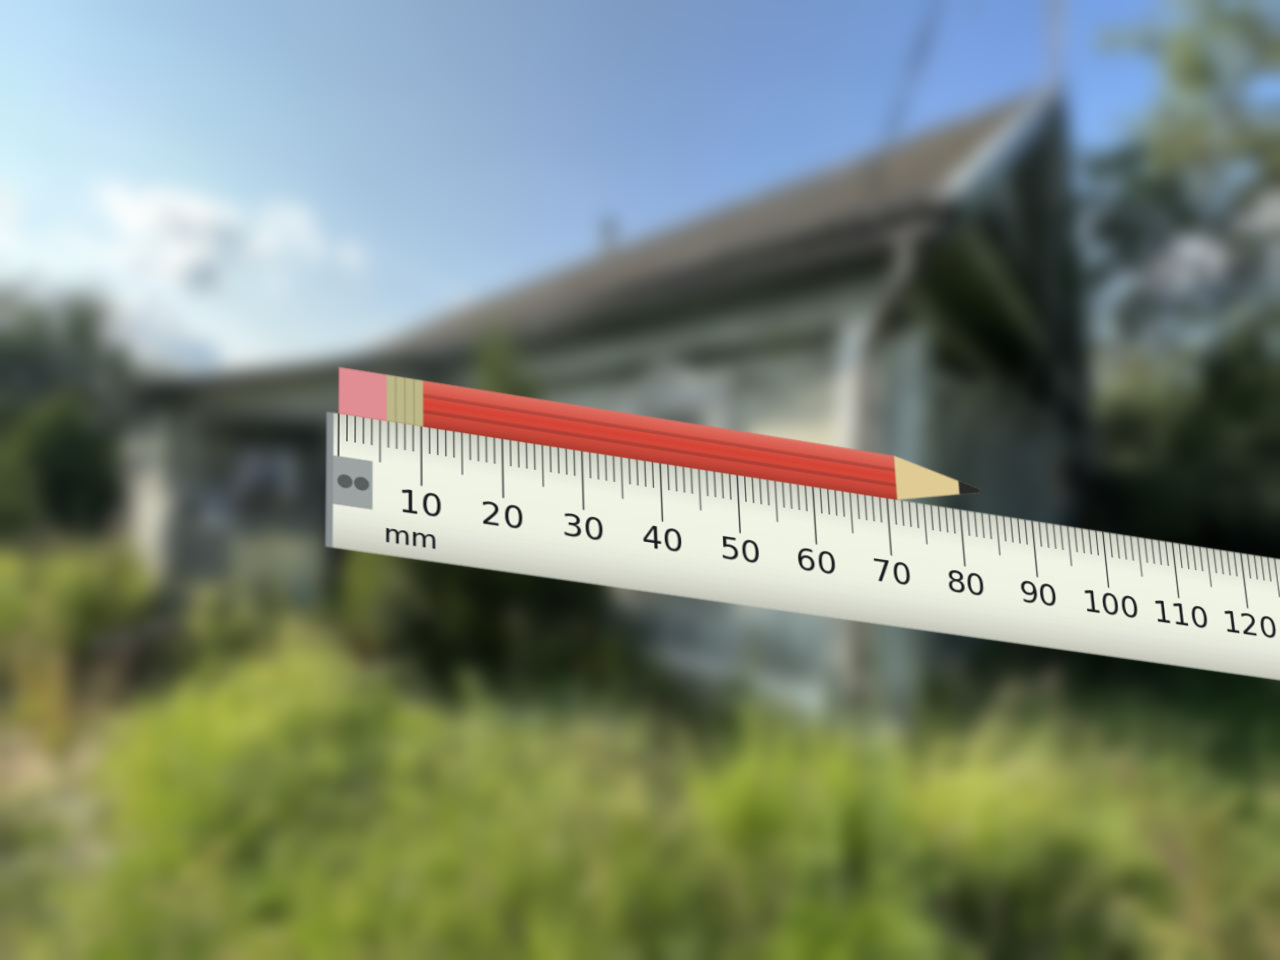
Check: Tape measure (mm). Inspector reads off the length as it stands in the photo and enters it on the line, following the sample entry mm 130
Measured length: mm 83
